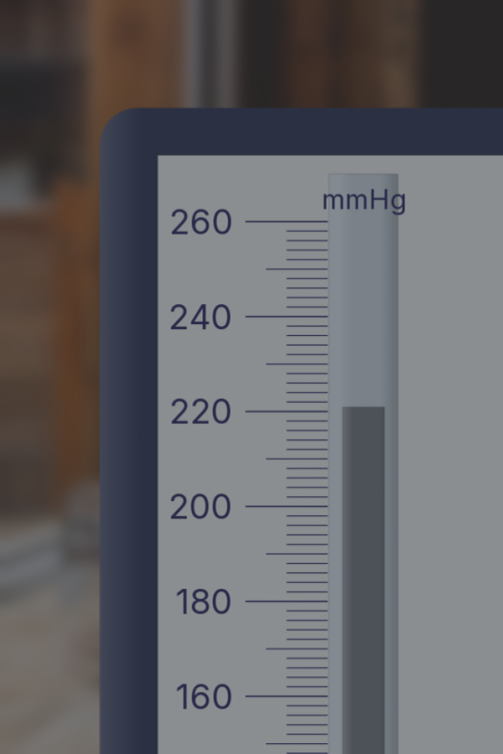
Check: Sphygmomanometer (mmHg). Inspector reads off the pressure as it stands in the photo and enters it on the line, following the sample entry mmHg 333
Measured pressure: mmHg 221
